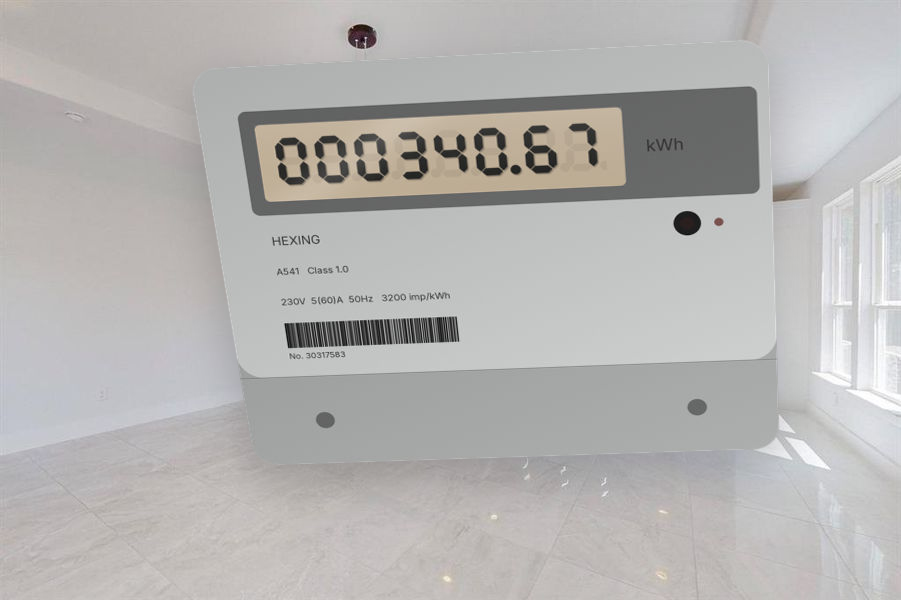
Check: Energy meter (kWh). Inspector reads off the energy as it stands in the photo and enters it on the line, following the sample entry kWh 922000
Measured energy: kWh 340.67
